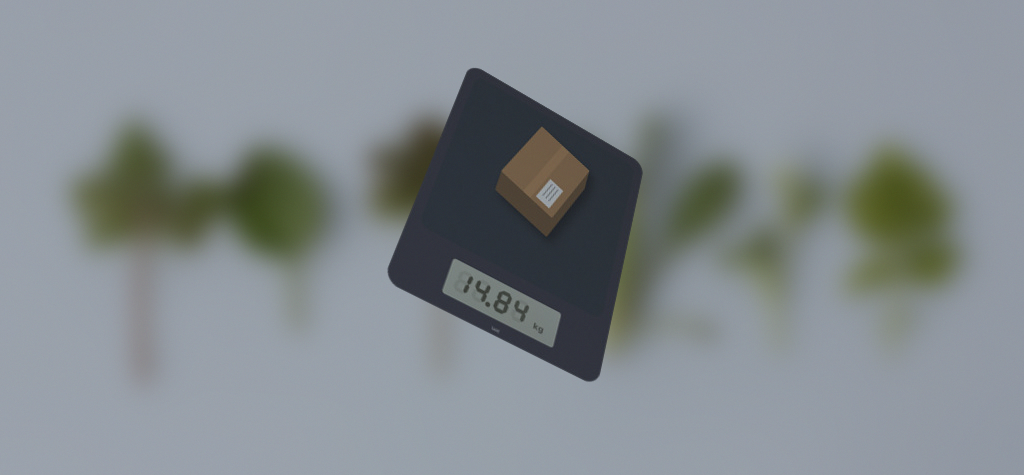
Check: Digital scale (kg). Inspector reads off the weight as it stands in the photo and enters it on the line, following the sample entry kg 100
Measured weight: kg 14.84
